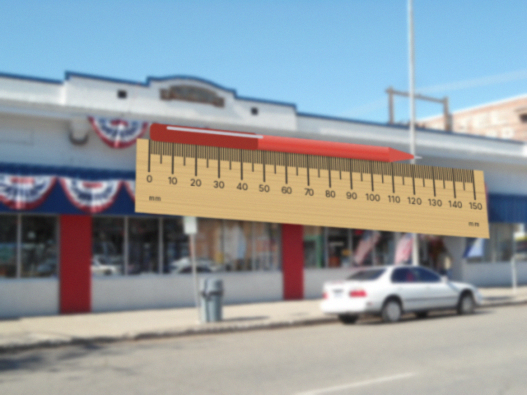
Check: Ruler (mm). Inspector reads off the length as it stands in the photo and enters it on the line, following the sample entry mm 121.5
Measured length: mm 125
